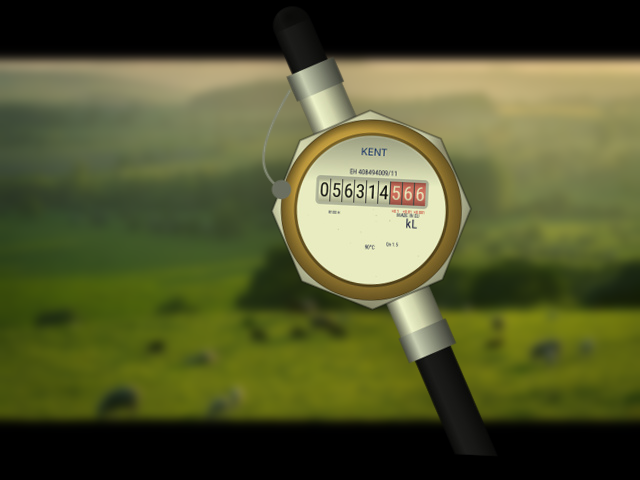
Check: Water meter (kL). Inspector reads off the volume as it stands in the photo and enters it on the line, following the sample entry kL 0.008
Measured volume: kL 56314.566
